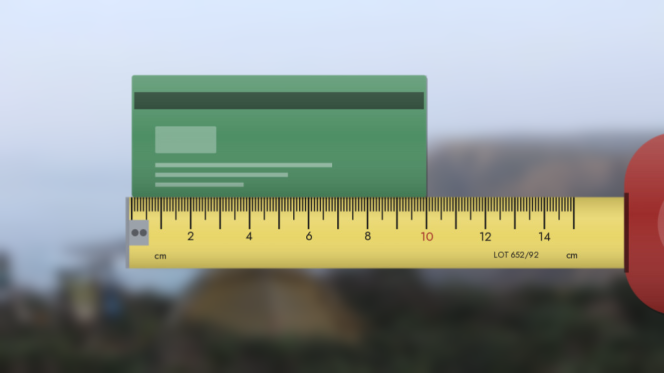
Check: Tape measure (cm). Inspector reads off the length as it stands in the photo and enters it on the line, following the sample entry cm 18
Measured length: cm 10
